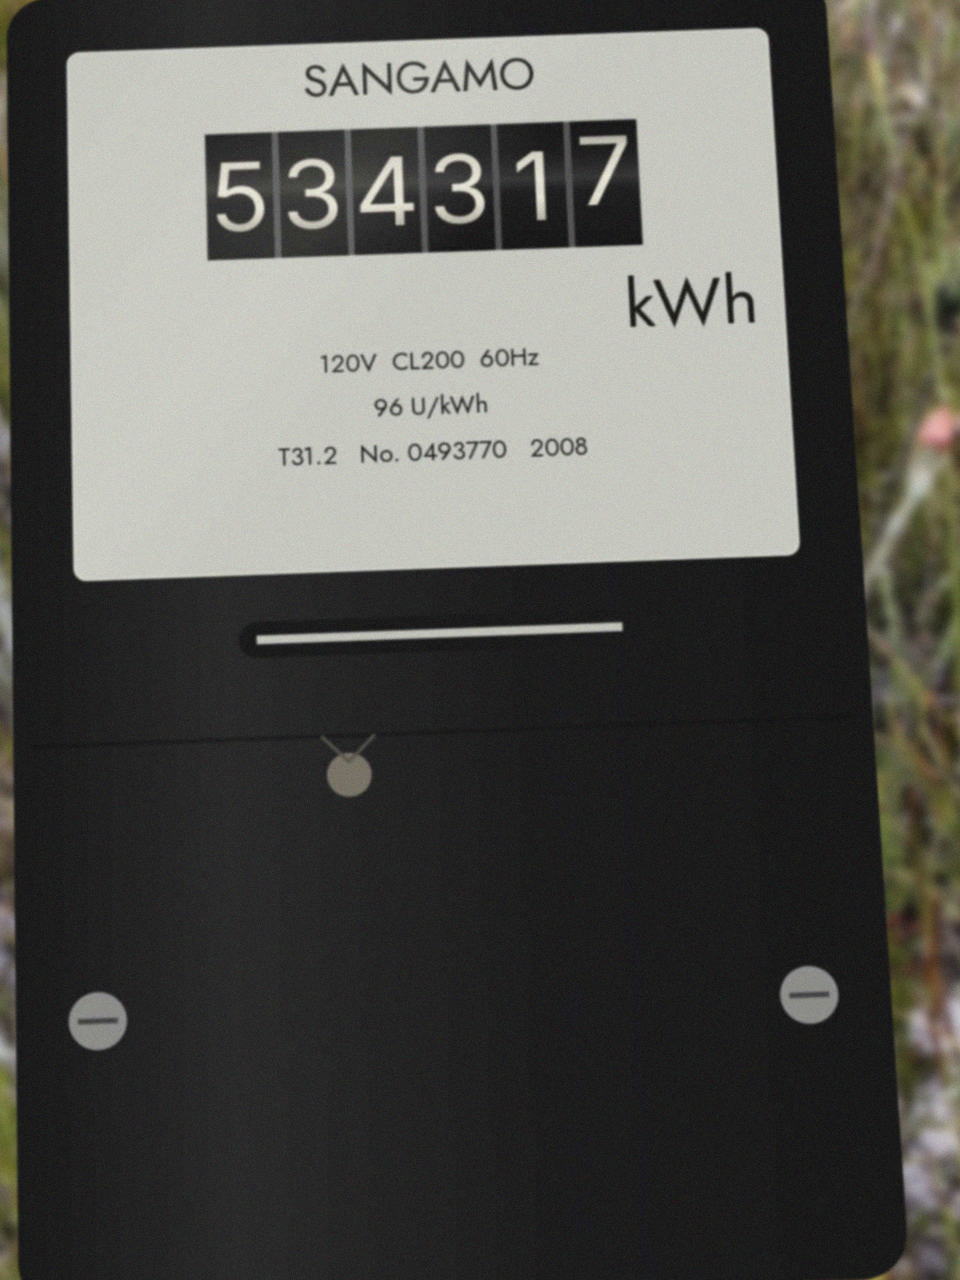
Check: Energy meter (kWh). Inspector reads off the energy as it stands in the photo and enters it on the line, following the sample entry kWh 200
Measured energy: kWh 534317
